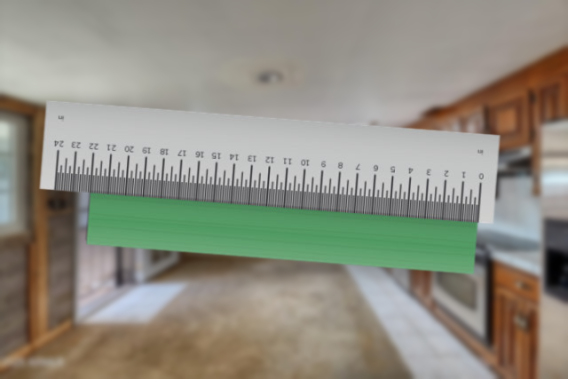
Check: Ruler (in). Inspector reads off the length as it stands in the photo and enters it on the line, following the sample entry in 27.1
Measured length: in 22
